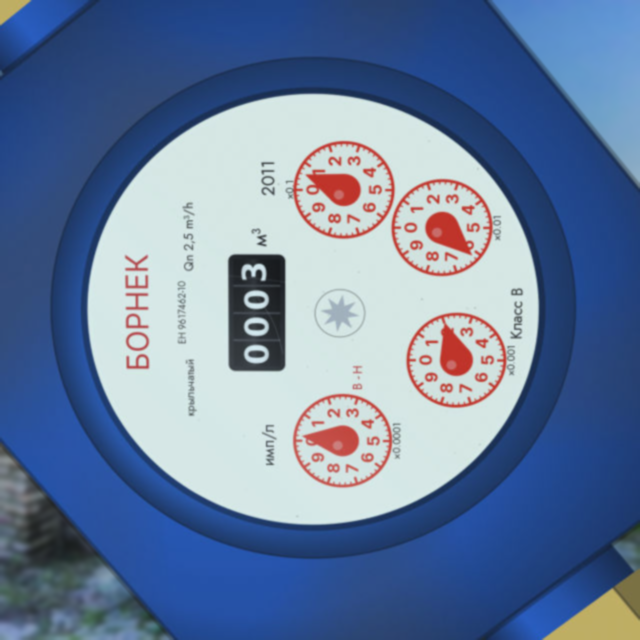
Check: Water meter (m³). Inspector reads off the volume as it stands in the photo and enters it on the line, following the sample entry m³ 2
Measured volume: m³ 3.0620
